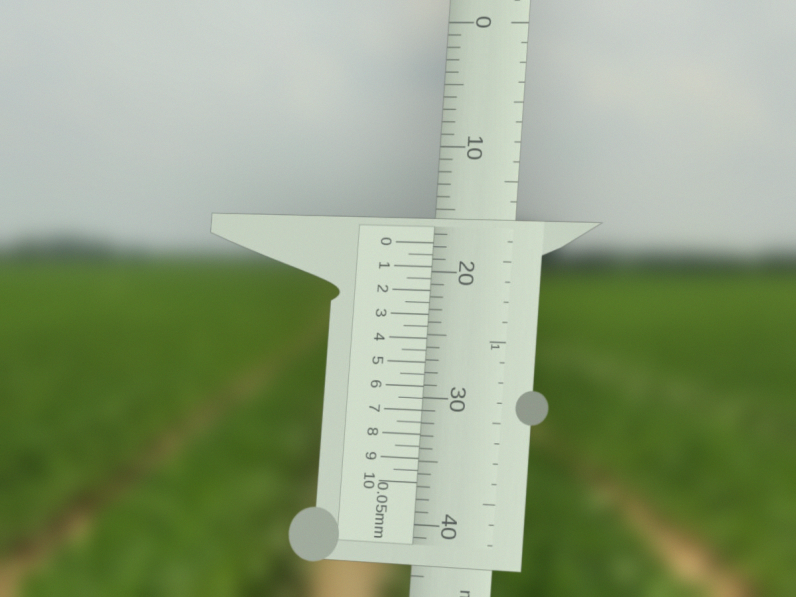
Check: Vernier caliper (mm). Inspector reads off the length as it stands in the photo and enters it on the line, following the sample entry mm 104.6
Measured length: mm 17.7
